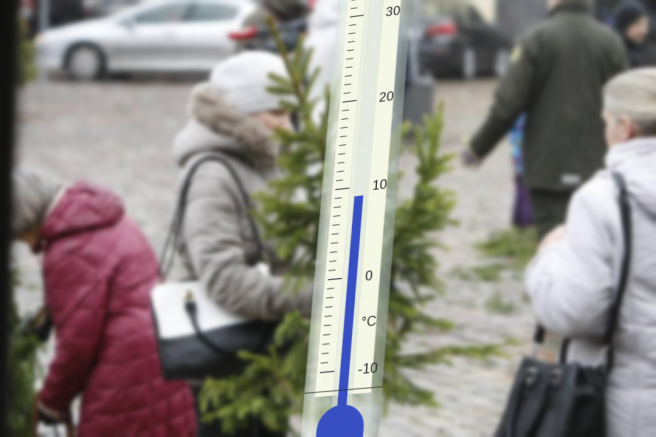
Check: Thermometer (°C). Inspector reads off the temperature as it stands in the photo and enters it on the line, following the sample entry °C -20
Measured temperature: °C 9
